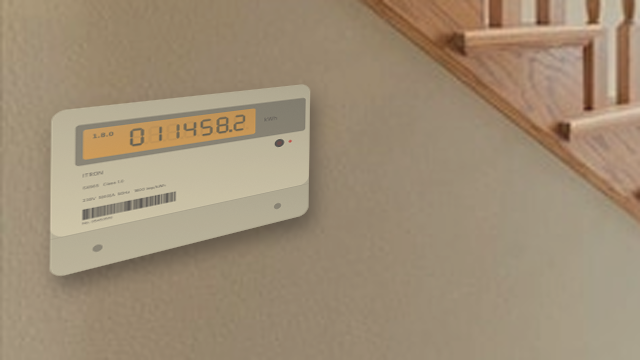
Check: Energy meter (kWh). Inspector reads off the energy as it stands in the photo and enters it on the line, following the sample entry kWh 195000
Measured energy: kWh 11458.2
